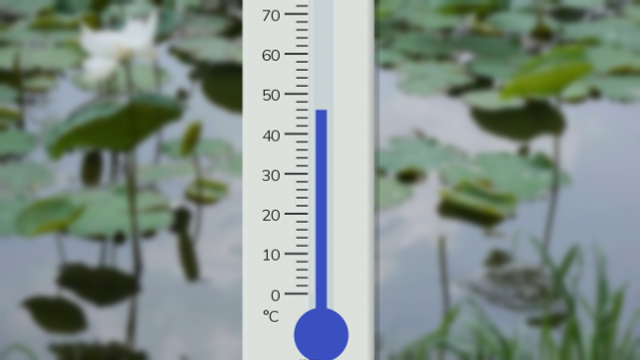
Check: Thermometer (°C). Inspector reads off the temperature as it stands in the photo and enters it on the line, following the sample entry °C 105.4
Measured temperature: °C 46
